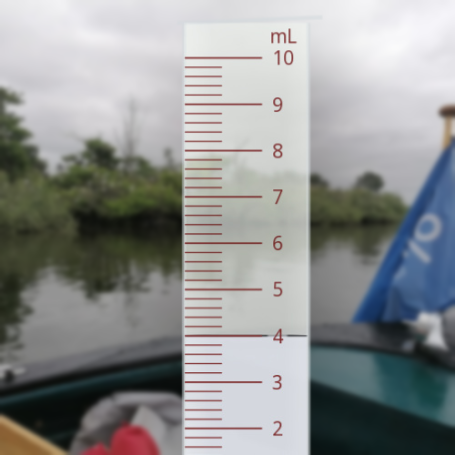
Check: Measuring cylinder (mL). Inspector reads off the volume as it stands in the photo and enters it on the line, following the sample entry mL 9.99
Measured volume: mL 4
